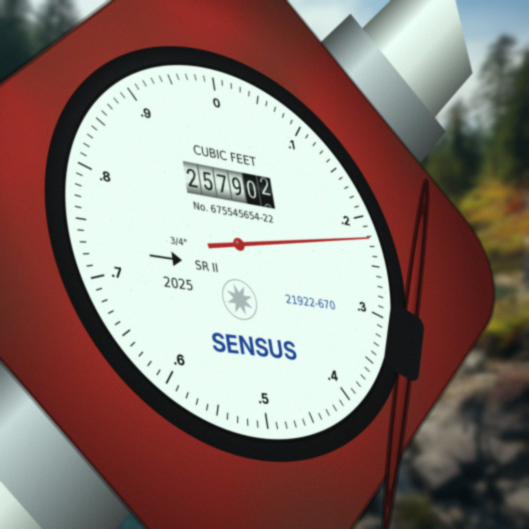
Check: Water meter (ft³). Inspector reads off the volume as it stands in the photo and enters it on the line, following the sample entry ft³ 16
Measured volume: ft³ 257902.22
